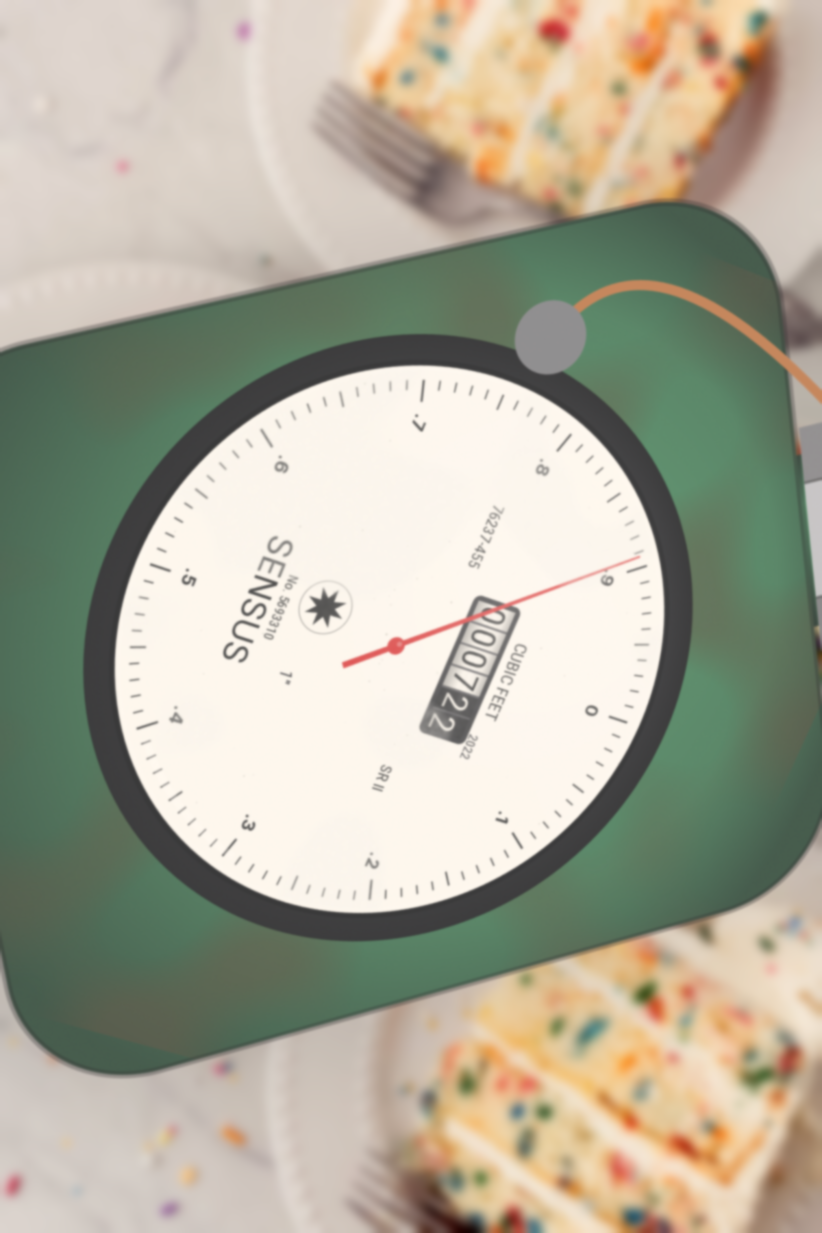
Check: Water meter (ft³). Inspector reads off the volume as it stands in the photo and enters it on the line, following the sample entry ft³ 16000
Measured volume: ft³ 721.89
